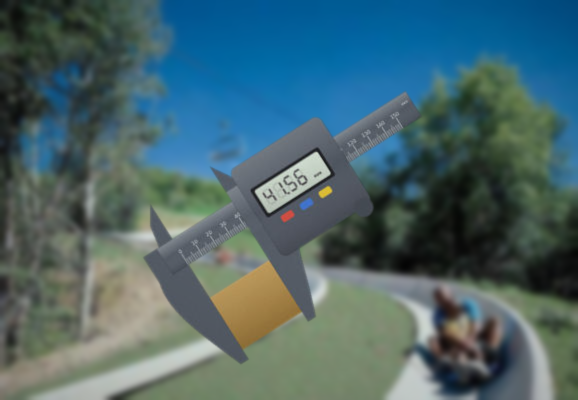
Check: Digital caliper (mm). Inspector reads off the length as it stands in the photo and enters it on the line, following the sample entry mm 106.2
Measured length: mm 41.56
